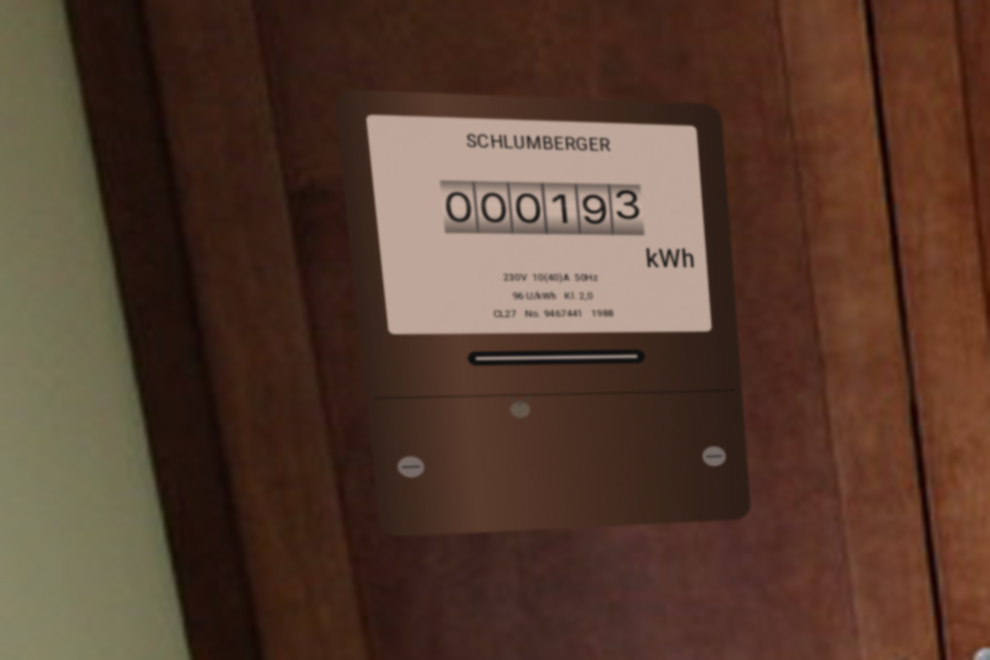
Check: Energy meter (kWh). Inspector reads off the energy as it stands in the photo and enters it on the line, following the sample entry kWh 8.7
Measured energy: kWh 193
